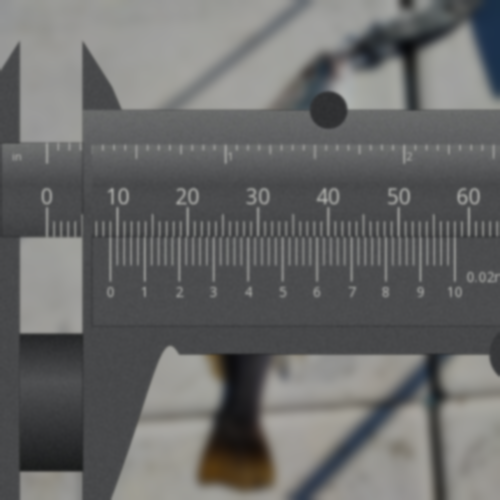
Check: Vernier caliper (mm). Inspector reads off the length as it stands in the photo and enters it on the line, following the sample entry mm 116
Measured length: mm 9.0
